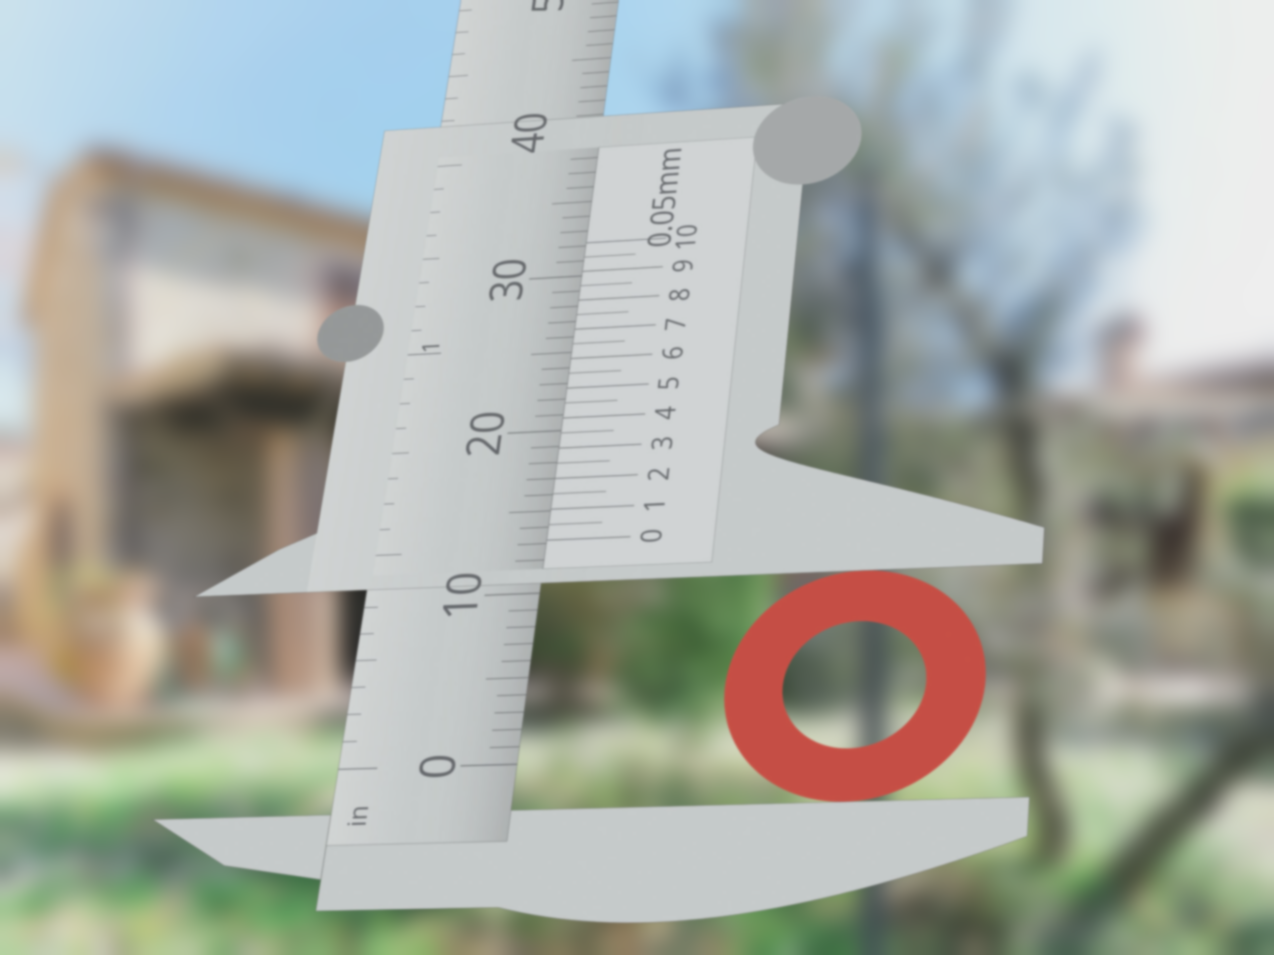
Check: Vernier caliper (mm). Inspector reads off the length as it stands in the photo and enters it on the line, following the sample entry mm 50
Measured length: mm 13.2
